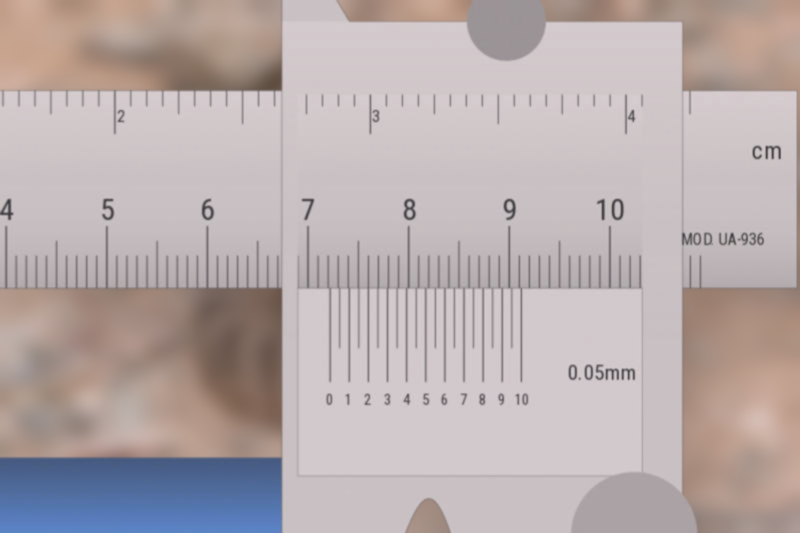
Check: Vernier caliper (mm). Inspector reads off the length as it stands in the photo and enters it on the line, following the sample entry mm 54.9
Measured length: mm 72.2
